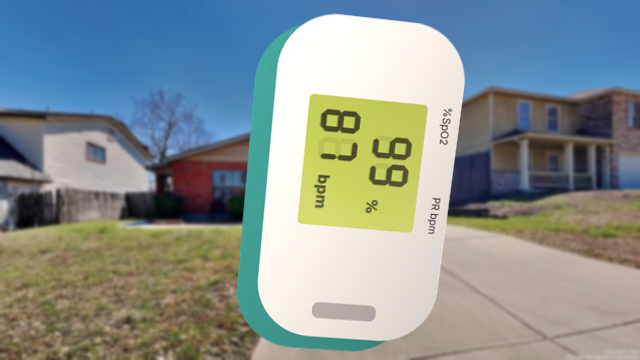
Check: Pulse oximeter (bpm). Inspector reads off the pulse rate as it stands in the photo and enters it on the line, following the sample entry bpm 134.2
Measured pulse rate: bpm 87
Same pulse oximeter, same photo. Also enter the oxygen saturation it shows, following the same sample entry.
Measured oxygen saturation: % 99
